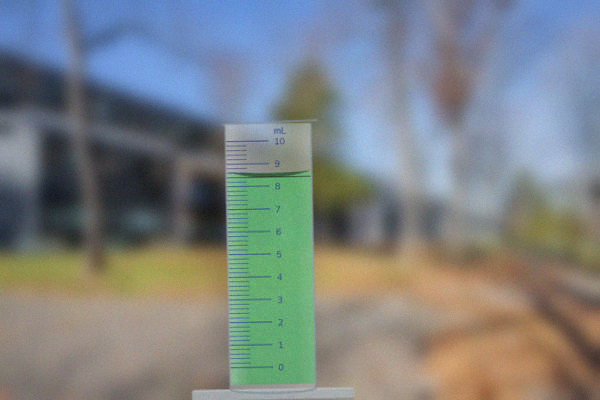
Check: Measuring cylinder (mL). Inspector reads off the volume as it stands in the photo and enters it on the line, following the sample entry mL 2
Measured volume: mL 8.4
